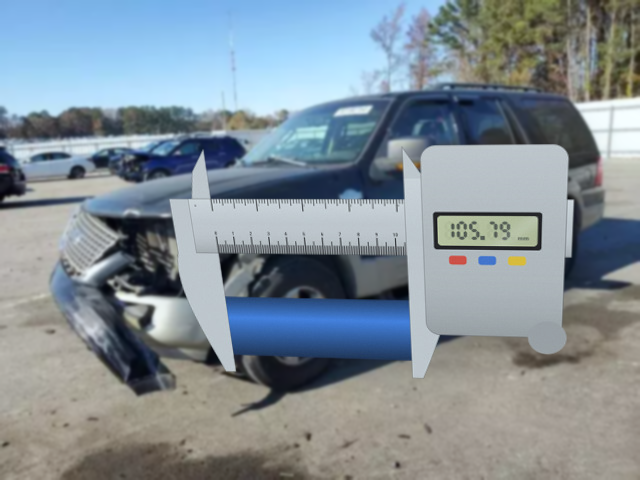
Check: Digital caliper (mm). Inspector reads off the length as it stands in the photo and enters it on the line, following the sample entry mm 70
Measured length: mm 105.79
